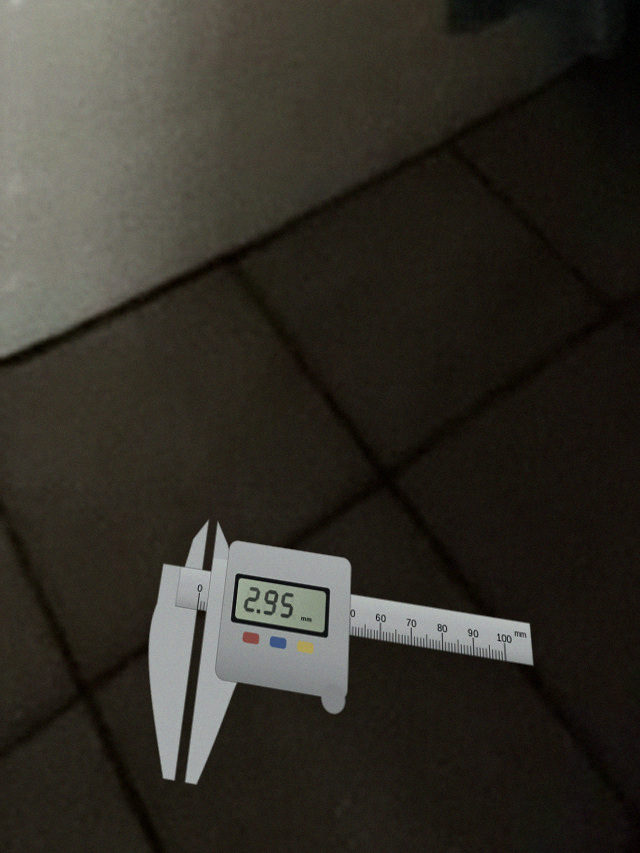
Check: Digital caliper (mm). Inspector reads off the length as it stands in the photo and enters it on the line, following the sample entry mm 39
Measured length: mm 2.95
